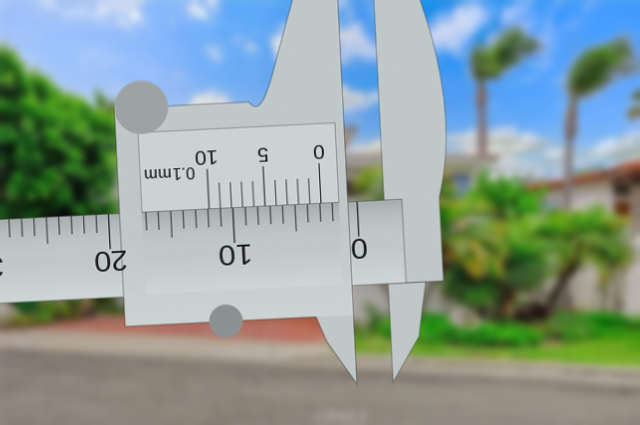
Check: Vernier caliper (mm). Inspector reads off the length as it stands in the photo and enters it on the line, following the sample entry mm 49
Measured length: mm 2.9
